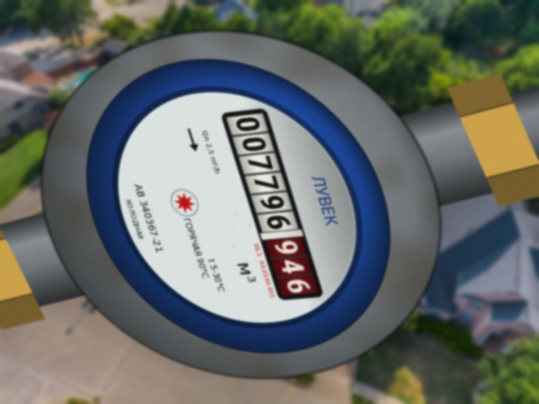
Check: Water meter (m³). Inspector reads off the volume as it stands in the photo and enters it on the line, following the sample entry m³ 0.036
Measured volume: m³ 7796.946
